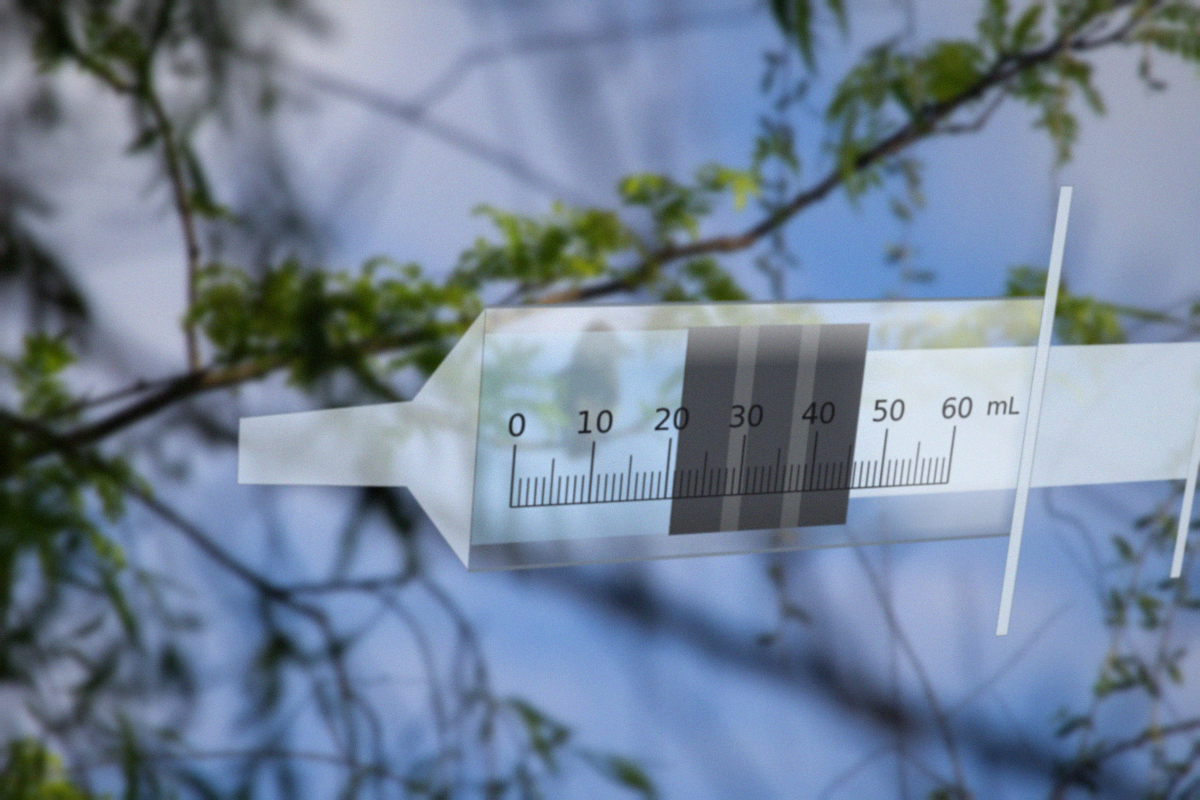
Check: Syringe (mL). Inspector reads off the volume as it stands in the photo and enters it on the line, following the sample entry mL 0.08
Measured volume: mL 21
